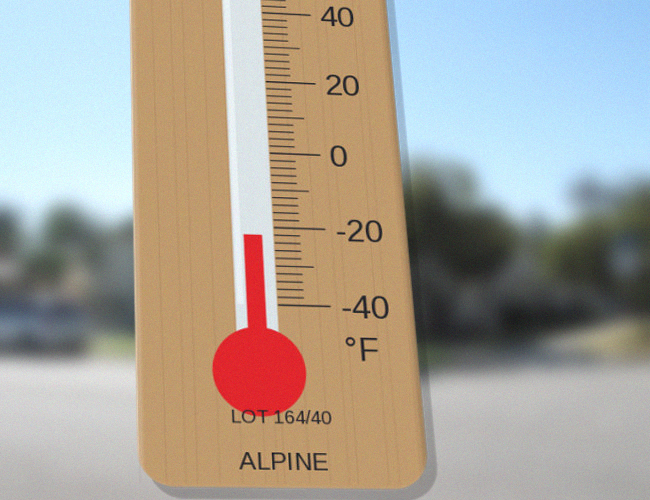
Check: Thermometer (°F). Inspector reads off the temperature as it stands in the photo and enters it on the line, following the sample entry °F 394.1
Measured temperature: °F -22
